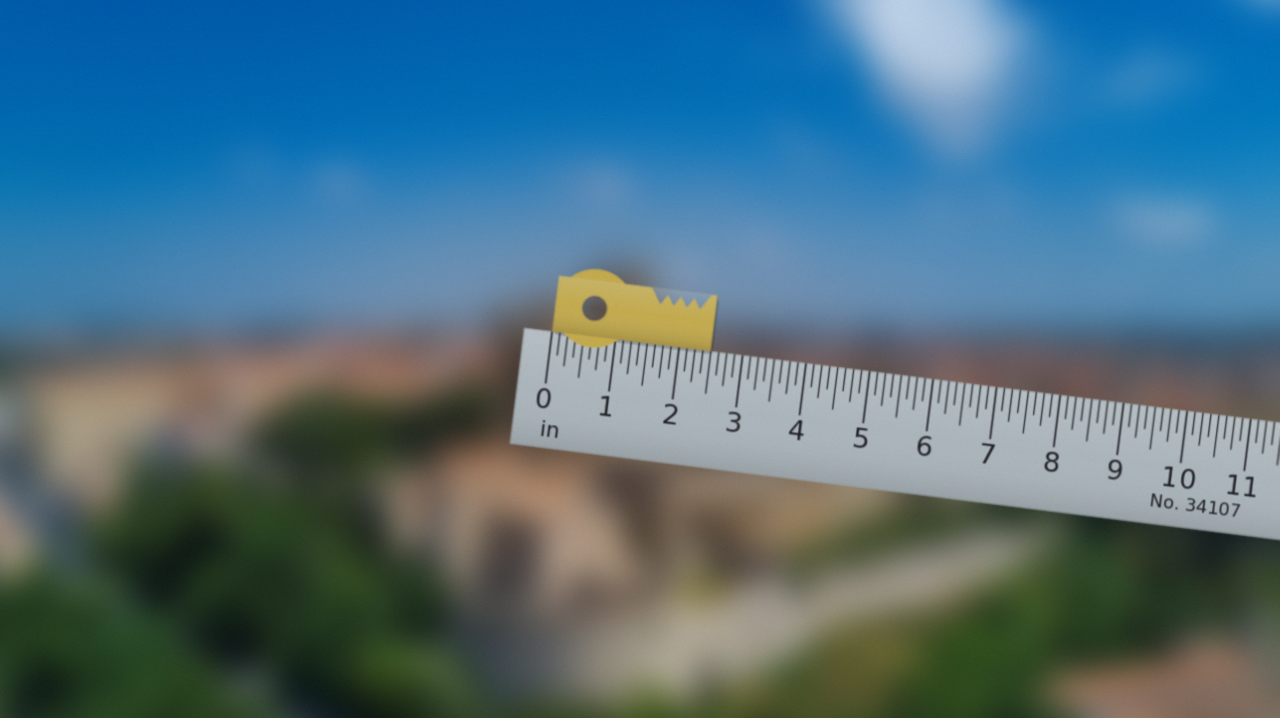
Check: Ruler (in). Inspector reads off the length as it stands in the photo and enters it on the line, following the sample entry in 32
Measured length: in 2.5
